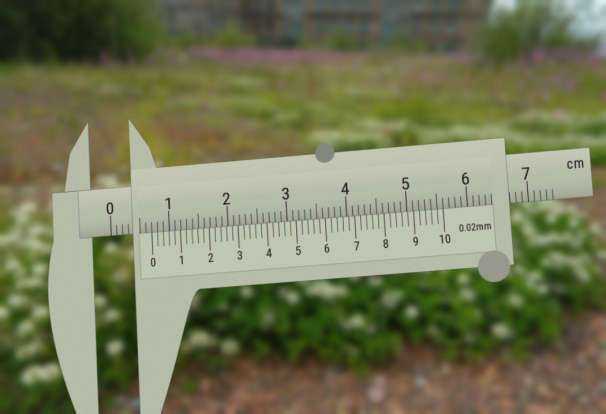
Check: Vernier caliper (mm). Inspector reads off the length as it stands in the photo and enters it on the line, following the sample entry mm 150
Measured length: mm 7.0
